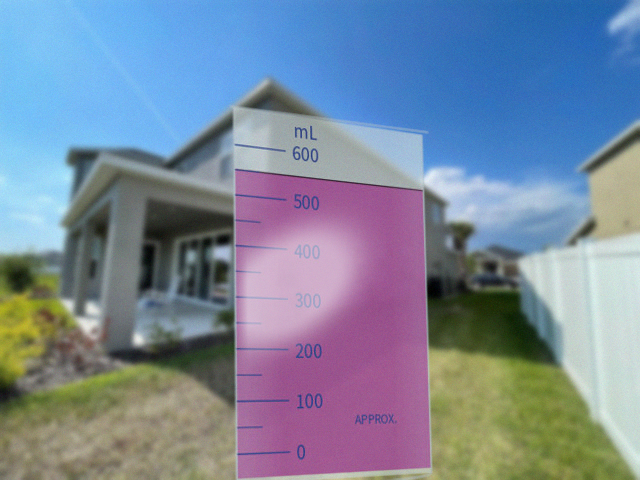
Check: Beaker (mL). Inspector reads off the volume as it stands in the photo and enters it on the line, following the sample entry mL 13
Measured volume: mL 550
